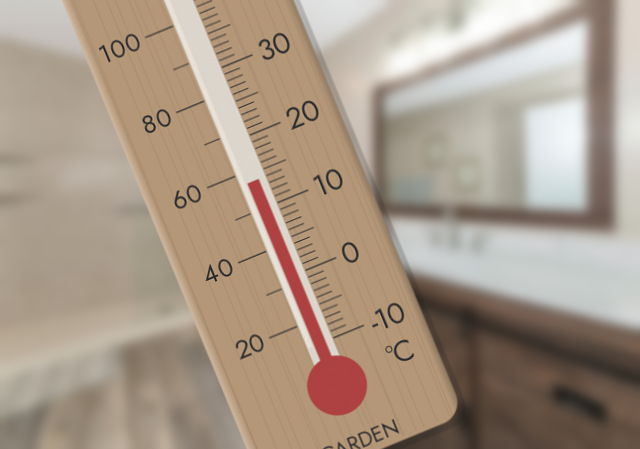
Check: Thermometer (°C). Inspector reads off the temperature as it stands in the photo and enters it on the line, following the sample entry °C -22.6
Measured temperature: °C 14
